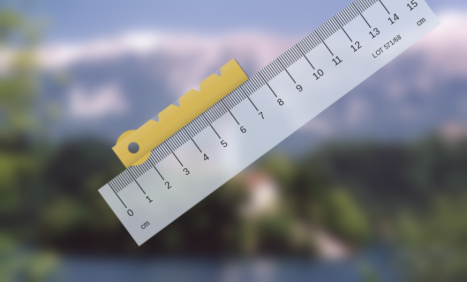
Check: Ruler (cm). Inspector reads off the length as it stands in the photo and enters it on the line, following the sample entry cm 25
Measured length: cm 6.5
